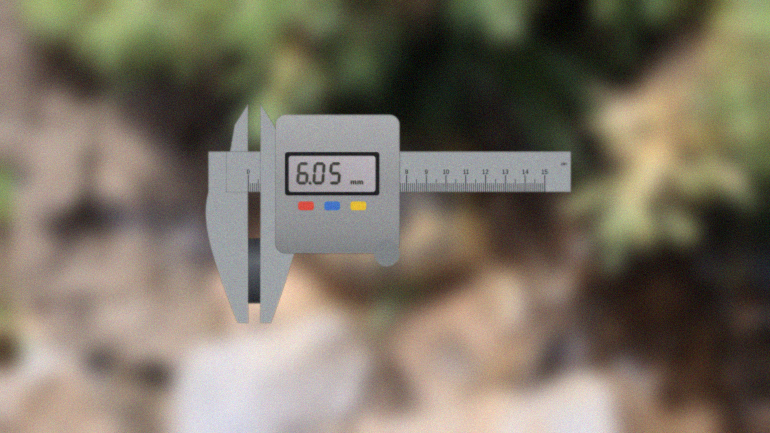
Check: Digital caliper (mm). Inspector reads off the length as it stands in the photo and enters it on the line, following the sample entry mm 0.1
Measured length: mm 6.05
